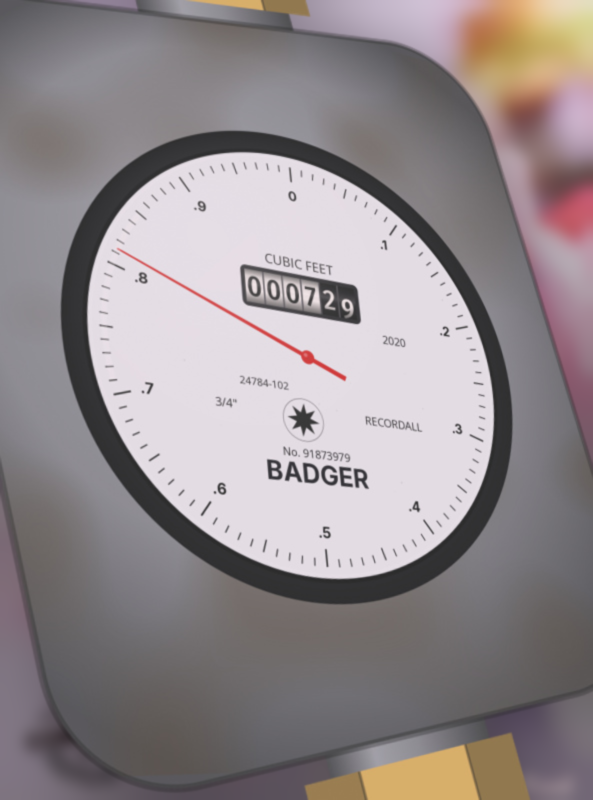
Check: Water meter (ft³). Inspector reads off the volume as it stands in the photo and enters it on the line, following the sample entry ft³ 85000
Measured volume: ft³ 728.81
